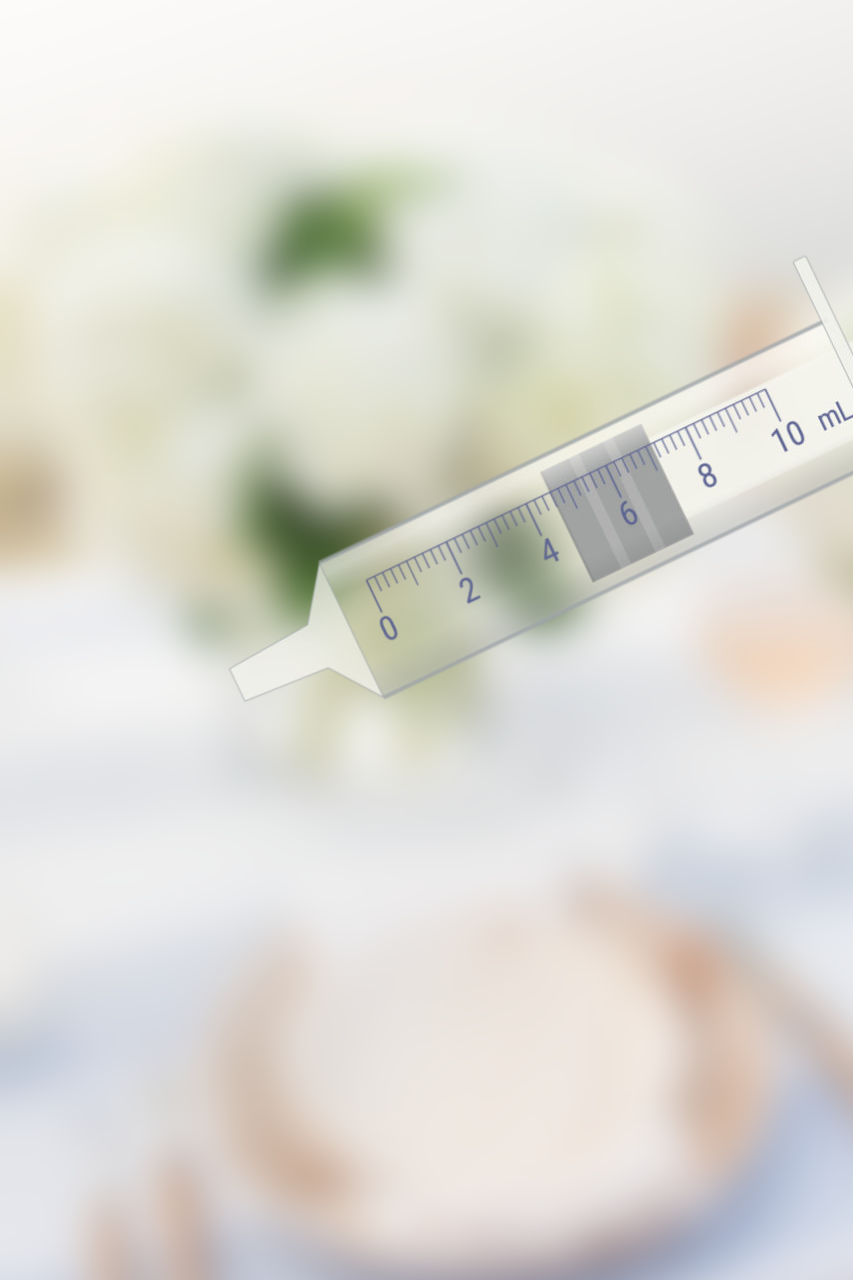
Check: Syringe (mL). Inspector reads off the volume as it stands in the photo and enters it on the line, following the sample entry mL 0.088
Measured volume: mL 4.6
